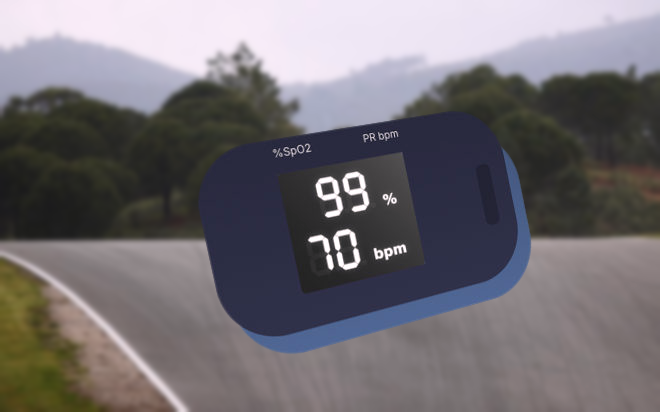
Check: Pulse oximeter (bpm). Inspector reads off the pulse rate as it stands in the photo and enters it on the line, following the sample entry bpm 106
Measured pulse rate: bpm 70
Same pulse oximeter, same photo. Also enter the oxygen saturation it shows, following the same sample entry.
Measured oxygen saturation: % 99
